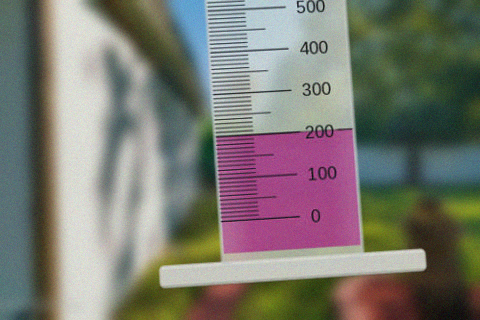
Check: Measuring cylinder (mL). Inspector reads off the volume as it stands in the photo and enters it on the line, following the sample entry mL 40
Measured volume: mL 200
